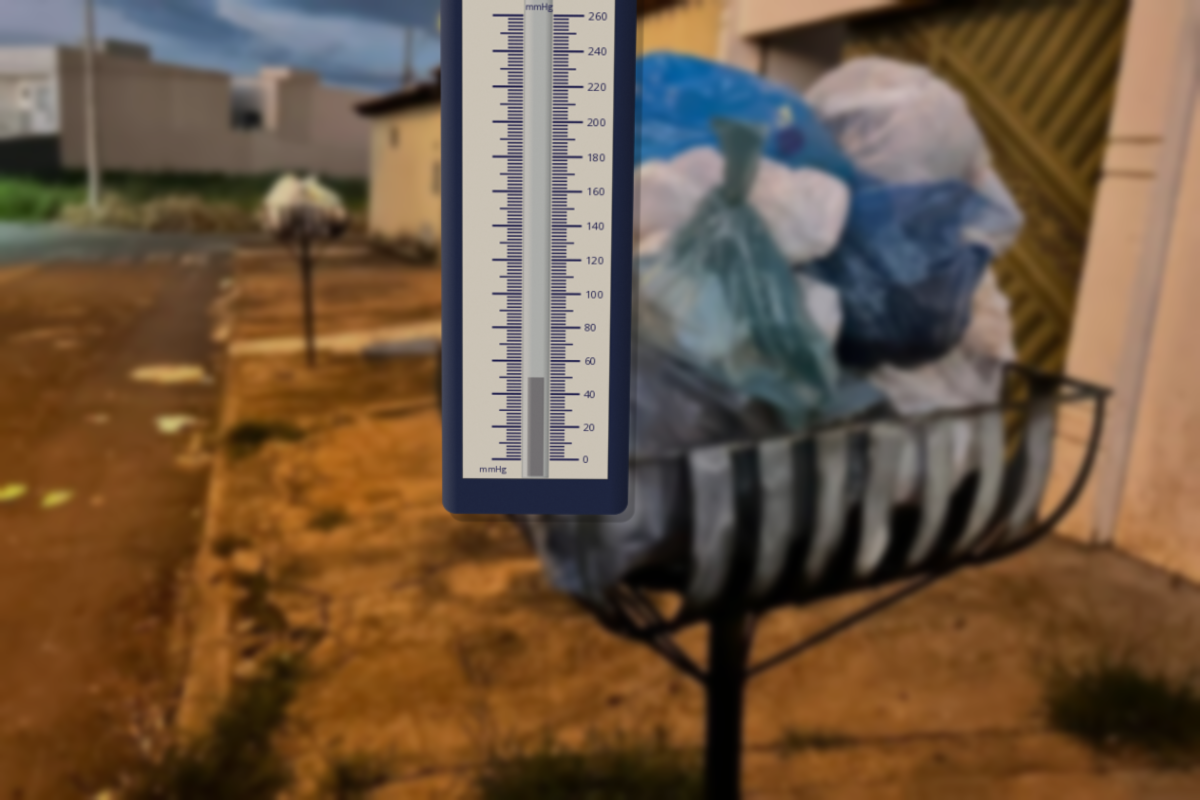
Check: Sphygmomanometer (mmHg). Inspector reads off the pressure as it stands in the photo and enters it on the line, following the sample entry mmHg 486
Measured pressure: mmHg 50
